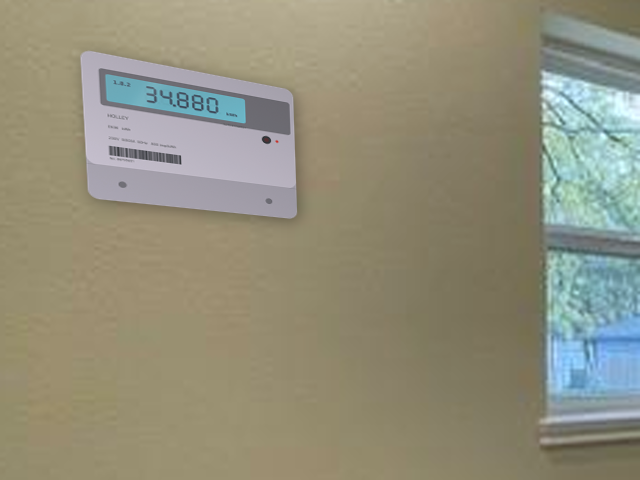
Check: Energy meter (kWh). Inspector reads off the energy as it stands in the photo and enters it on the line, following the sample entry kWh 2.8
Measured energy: kWh 34.880
